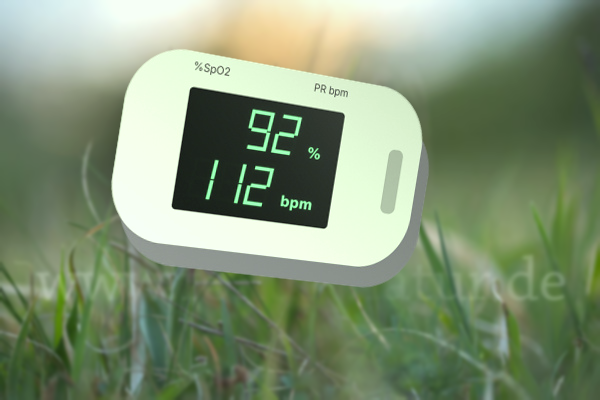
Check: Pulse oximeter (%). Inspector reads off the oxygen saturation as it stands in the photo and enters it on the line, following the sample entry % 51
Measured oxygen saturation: % 92
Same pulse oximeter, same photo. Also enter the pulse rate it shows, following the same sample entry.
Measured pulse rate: bpm 112
